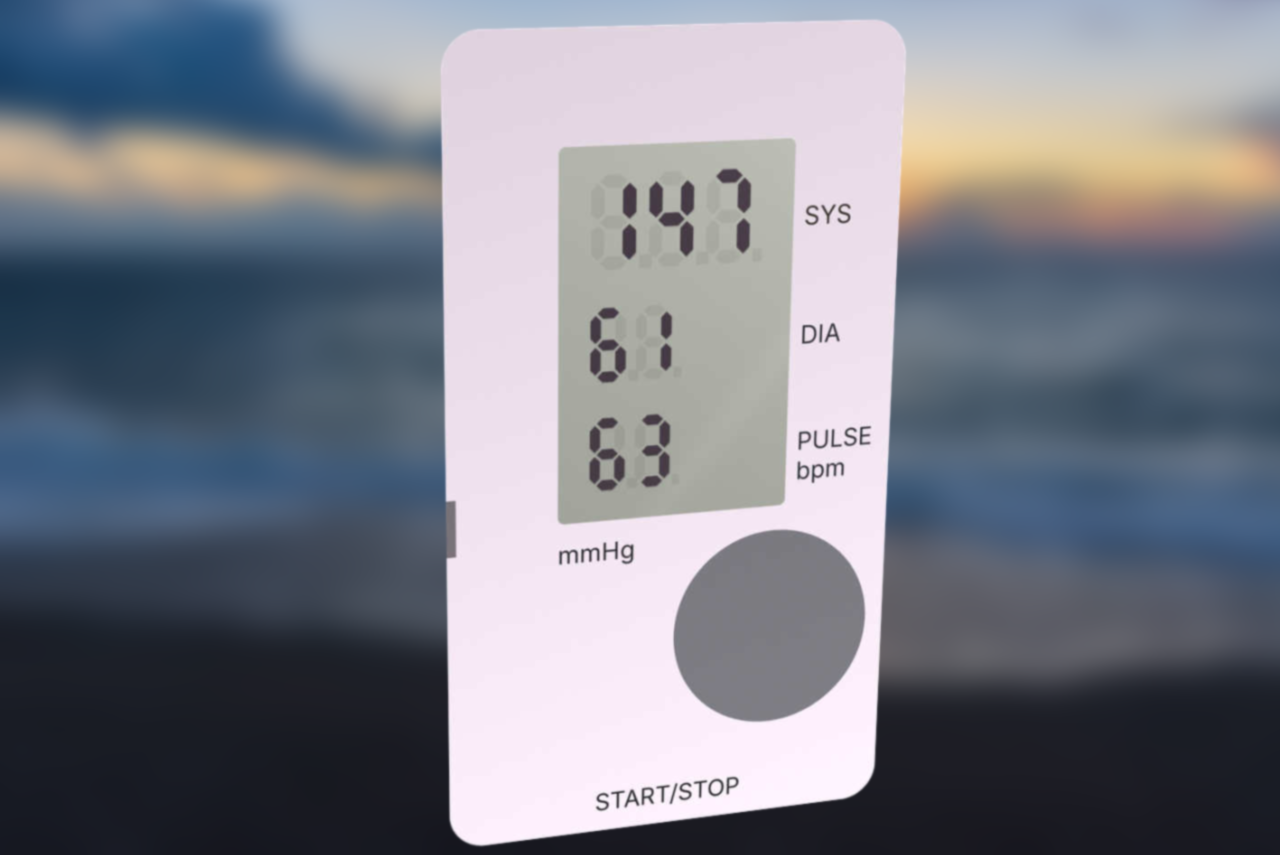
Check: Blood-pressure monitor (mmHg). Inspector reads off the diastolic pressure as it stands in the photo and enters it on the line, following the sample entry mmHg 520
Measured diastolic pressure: mmHg 61
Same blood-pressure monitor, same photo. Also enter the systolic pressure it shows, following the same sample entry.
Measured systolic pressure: mmHg 147
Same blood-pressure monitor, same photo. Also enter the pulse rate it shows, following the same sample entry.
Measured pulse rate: bpm 63
